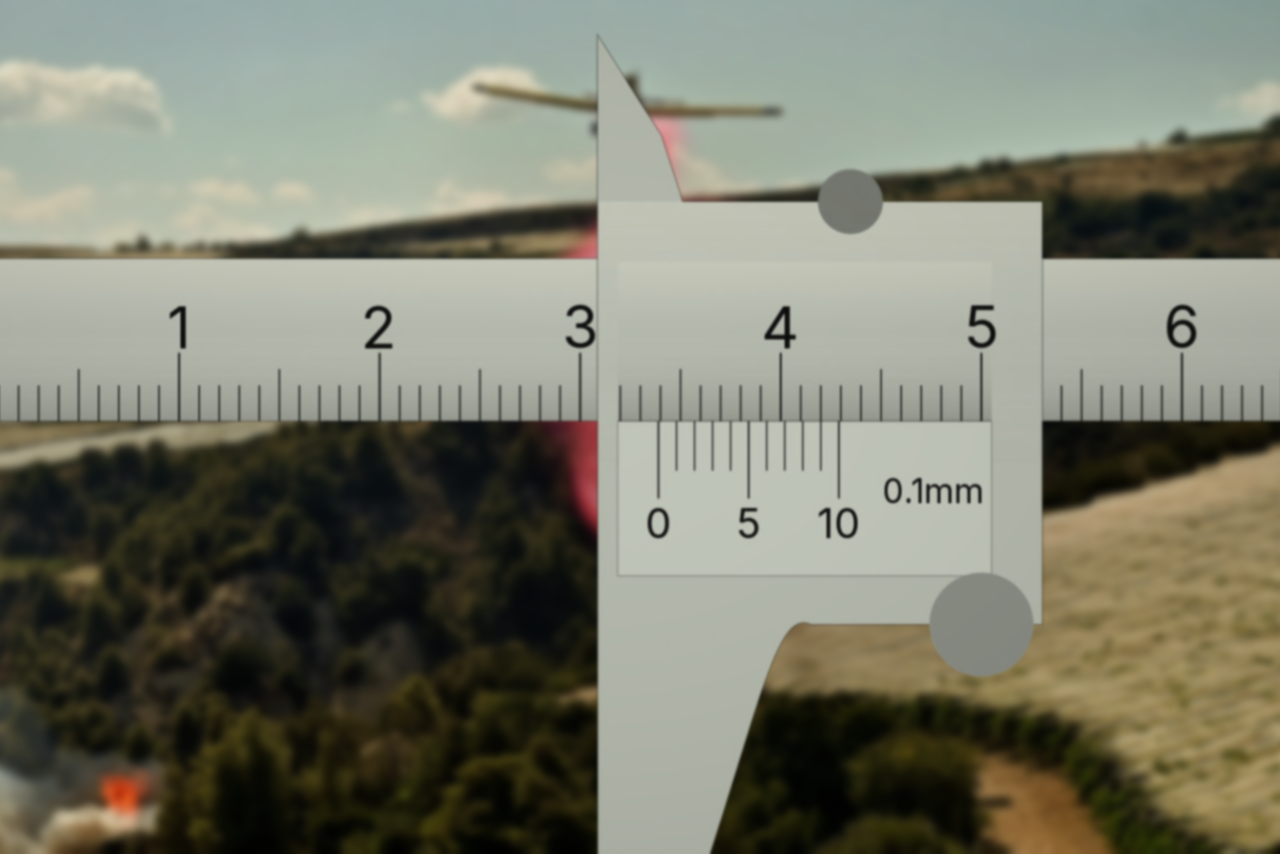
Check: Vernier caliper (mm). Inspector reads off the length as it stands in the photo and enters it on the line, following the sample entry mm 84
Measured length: mm 33.9
